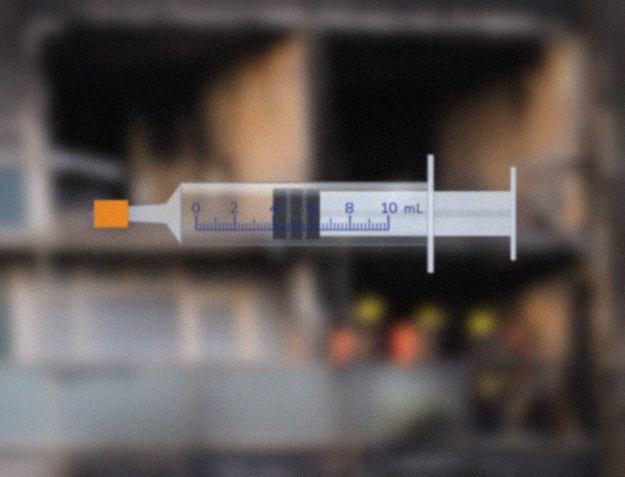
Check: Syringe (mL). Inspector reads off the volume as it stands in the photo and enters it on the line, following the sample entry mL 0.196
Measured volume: mL 4
